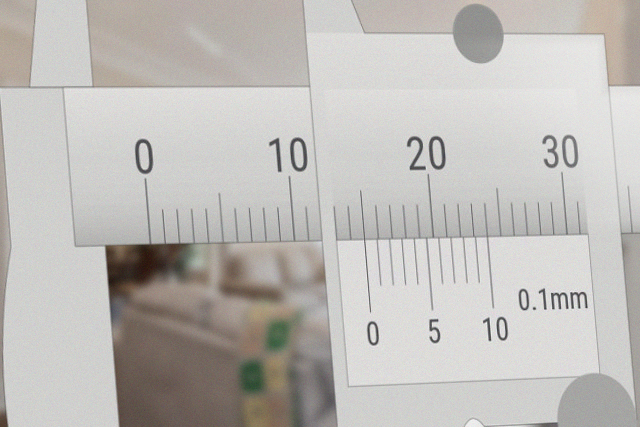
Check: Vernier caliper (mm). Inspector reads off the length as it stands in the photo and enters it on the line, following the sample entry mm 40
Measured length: mm 15.0
